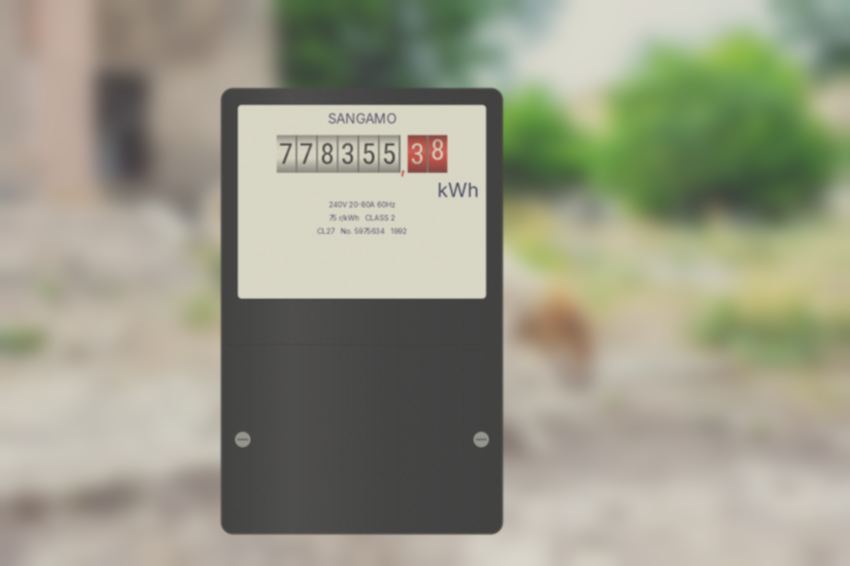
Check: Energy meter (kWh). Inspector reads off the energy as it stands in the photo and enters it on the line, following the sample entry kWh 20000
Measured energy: kWh 778355.38
